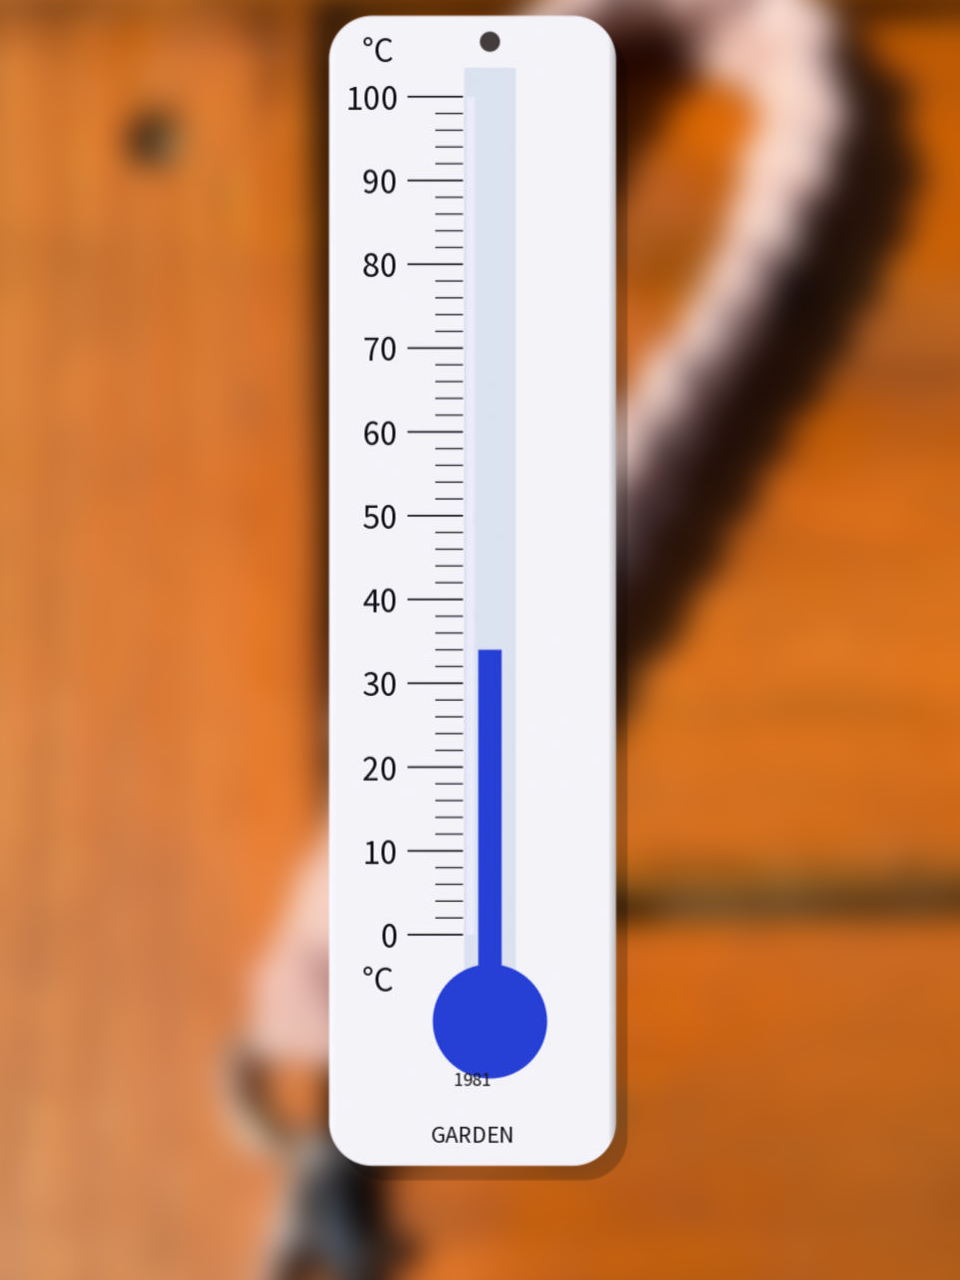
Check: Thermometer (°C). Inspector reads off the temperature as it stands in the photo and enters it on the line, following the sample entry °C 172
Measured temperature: °C 34
